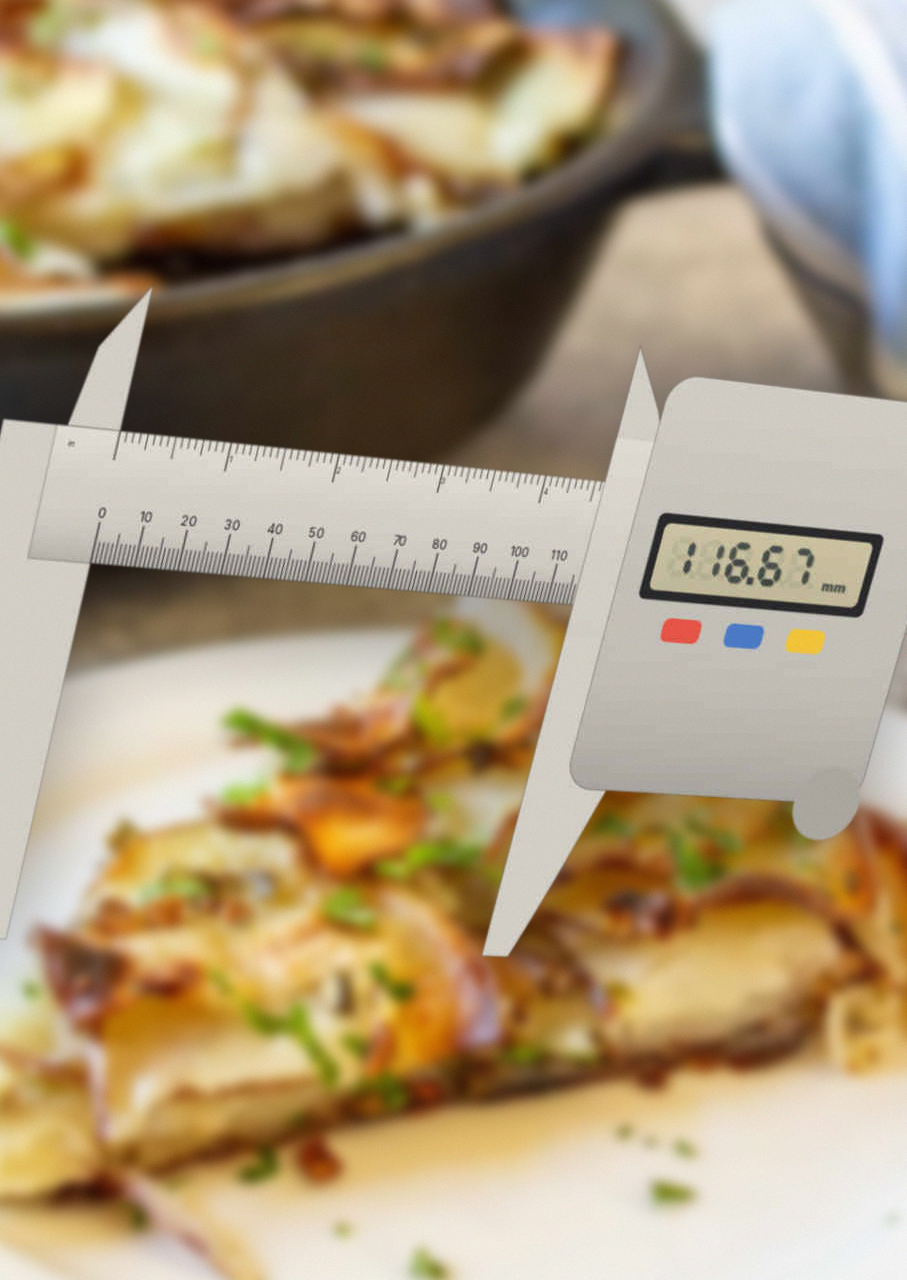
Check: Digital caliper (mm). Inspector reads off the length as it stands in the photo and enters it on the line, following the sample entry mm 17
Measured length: mm 116.67
